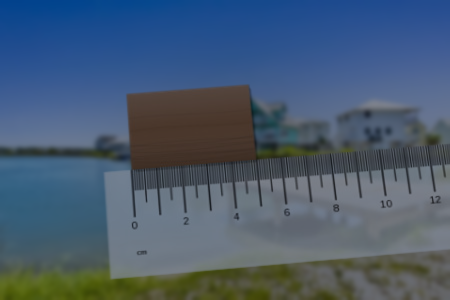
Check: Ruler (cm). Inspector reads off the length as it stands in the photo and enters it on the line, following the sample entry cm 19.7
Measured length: cm 5
